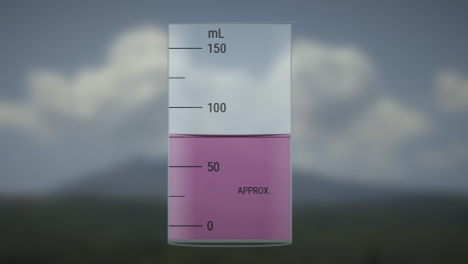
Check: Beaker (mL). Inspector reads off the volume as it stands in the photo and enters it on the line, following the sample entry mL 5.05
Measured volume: mL 75
